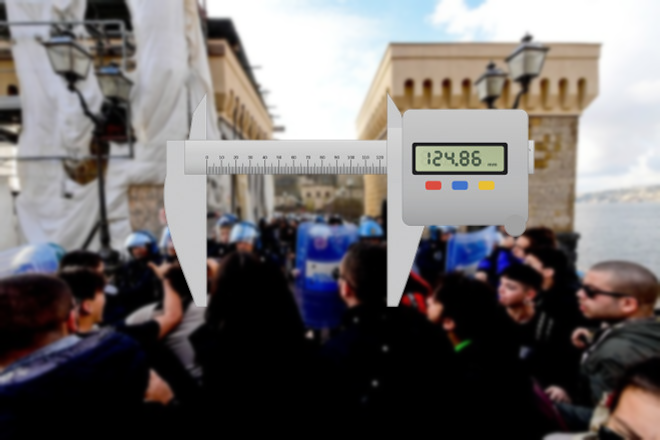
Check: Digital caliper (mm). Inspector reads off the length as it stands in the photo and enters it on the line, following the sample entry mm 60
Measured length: mm 124.86
